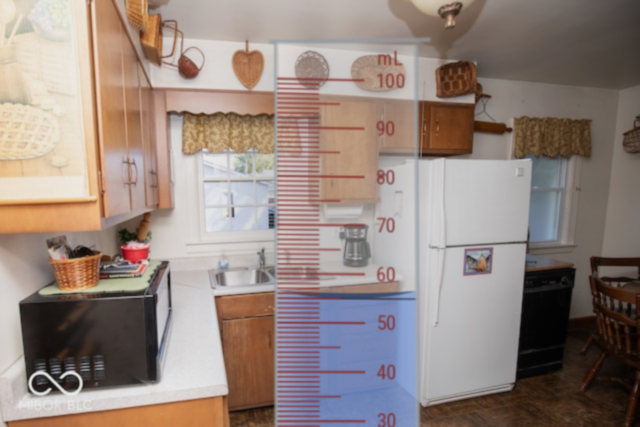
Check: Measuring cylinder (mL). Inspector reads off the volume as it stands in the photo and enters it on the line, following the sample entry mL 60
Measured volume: mL 55
